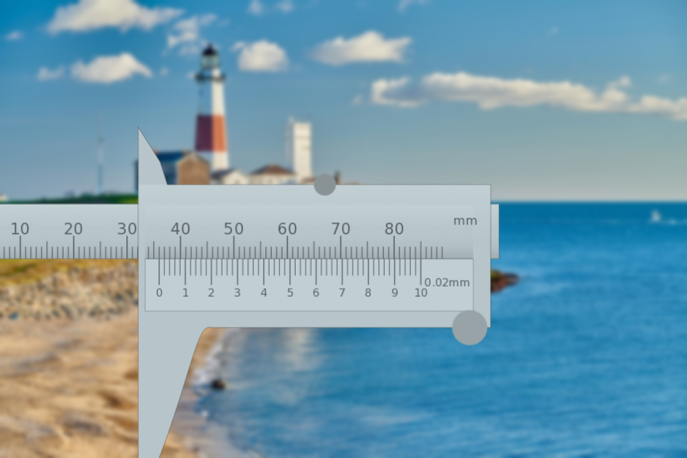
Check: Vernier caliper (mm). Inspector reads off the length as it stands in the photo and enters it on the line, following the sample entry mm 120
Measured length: mm 36.0
